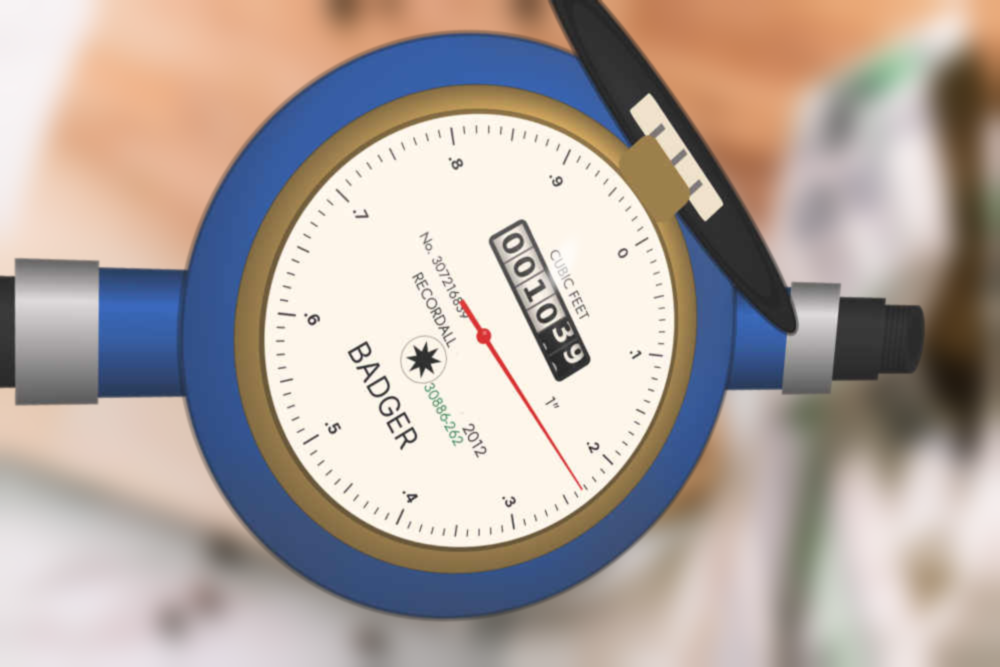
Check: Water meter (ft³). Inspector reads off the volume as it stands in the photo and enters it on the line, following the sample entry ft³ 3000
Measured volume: ft³ 1039.23
